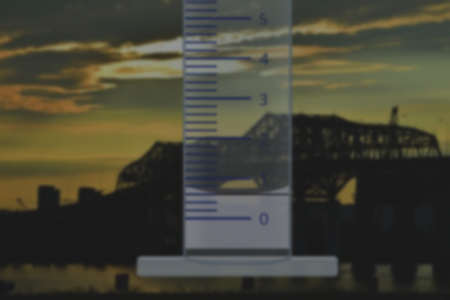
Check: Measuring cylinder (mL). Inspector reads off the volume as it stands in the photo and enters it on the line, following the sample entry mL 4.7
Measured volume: mL 0.6
